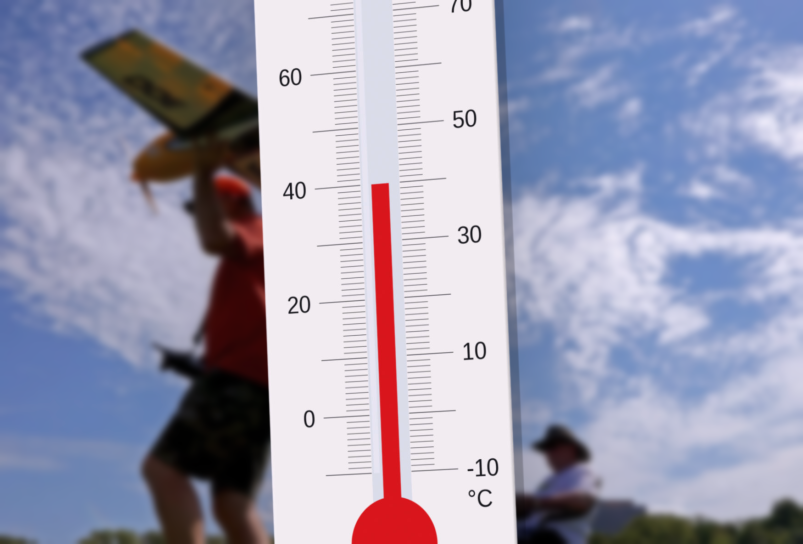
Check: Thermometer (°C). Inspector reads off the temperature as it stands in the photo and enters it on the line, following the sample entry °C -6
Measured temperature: °C 40
